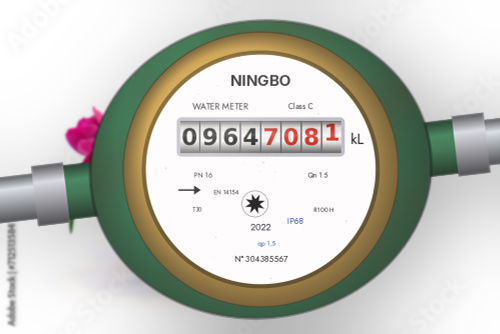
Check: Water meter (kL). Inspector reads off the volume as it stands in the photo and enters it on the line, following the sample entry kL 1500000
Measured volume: kL 964.7081
